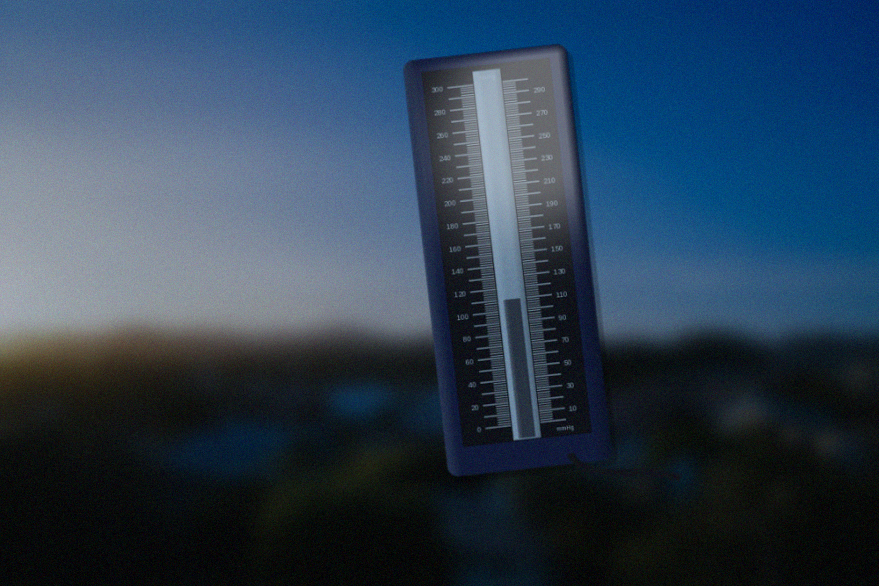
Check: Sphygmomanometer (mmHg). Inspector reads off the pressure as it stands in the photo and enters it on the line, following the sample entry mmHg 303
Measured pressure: mmHg 110
